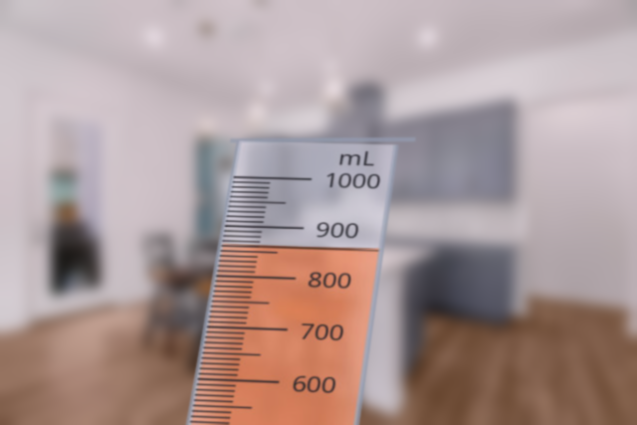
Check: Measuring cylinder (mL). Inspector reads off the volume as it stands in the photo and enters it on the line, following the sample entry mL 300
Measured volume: mL 860
